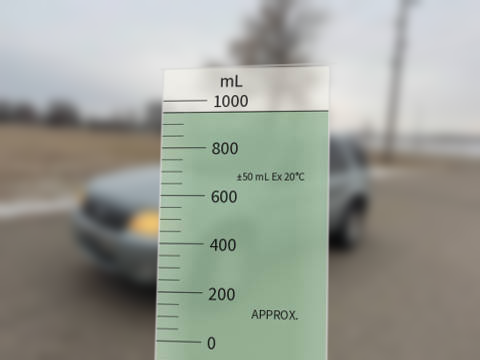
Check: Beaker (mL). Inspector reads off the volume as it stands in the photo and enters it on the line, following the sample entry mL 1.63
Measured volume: mL 950
